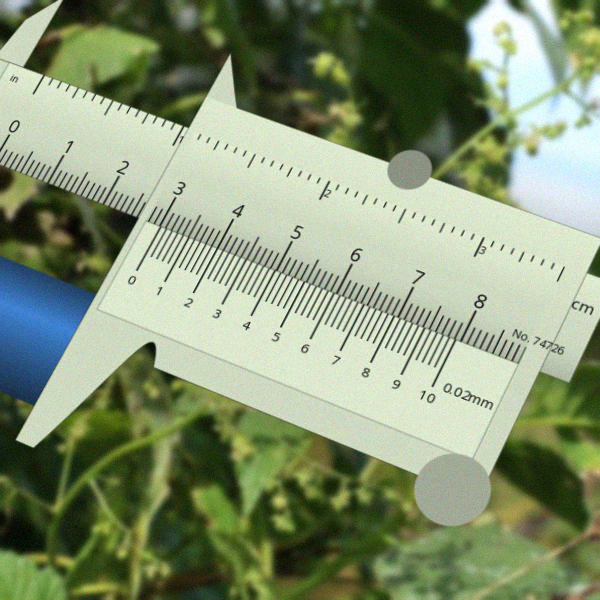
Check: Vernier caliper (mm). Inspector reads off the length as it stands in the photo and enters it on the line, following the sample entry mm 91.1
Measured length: mm 30.2
